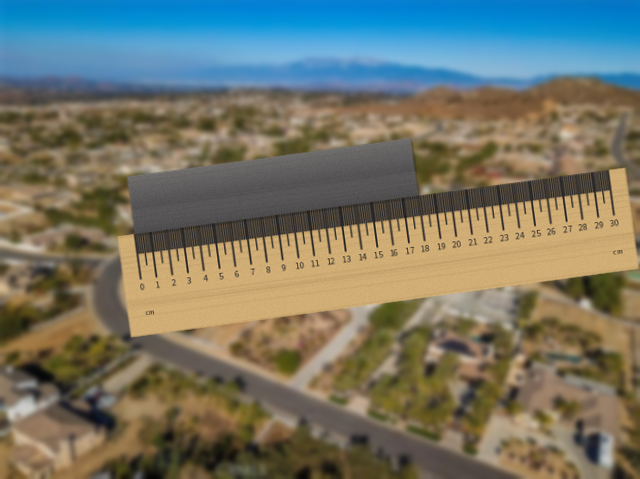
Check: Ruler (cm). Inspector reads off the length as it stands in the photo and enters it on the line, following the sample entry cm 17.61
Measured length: cm 18
